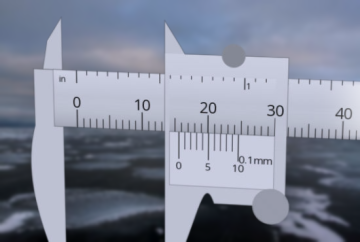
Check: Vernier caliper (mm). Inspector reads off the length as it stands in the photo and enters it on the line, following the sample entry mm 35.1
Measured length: mm 15.6
